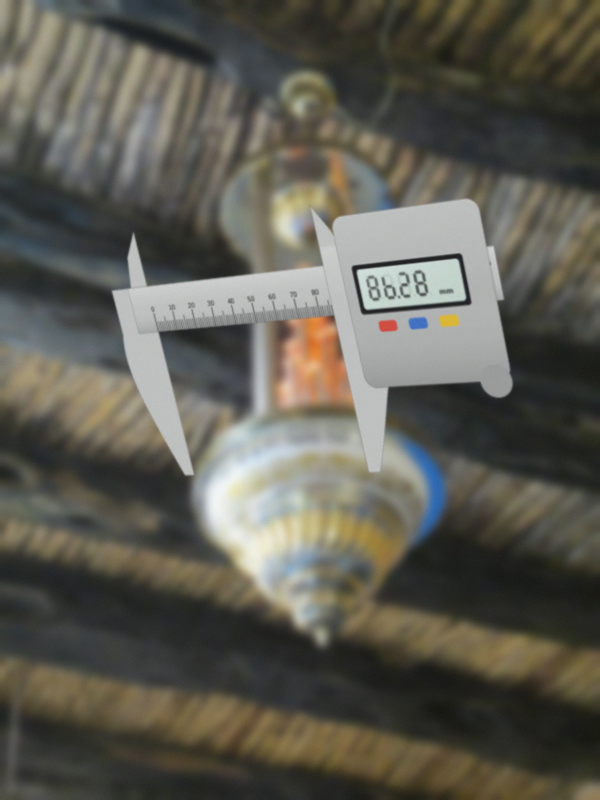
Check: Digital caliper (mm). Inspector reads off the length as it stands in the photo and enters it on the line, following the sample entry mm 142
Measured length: mm 86.28
